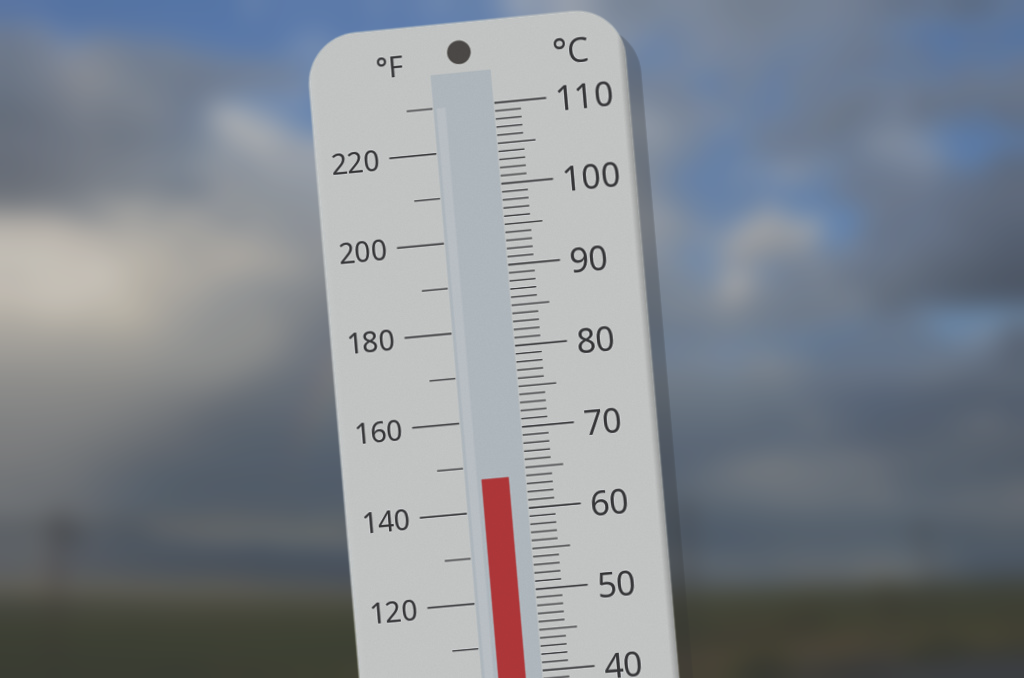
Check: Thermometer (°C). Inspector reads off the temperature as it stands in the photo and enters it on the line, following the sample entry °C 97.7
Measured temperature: °C 64
